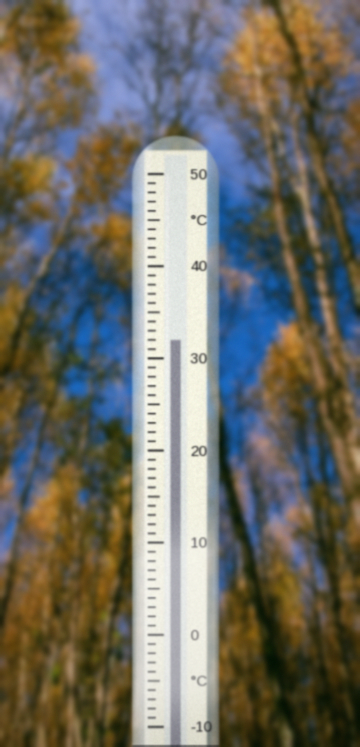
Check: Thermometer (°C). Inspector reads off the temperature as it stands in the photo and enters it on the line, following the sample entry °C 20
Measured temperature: °C 32
